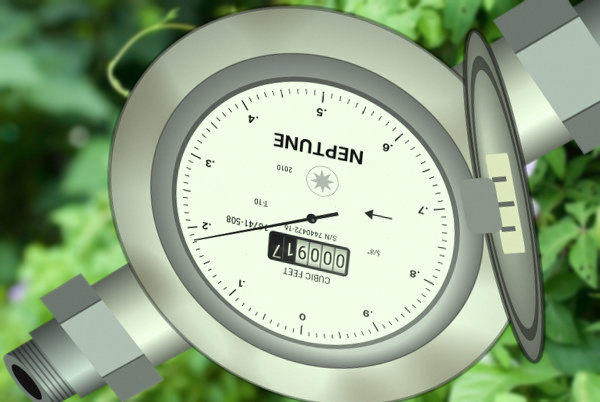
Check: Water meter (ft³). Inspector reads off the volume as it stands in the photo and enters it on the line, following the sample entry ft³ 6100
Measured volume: ft³ 917.18
